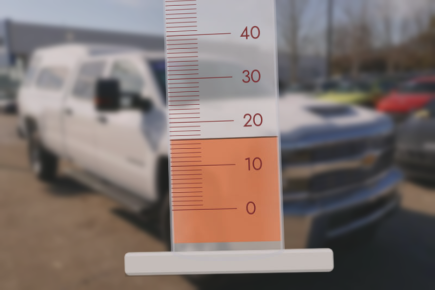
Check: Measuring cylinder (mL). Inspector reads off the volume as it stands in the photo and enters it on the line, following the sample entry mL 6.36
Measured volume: mL 16
